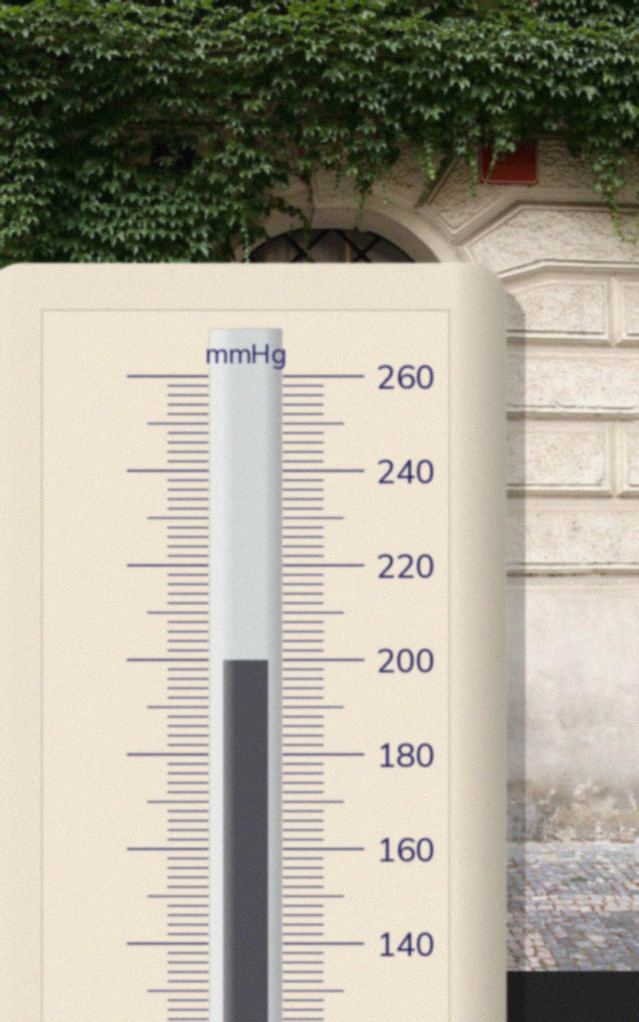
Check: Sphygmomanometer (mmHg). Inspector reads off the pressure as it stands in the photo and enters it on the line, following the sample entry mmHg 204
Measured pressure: mmHg 200
